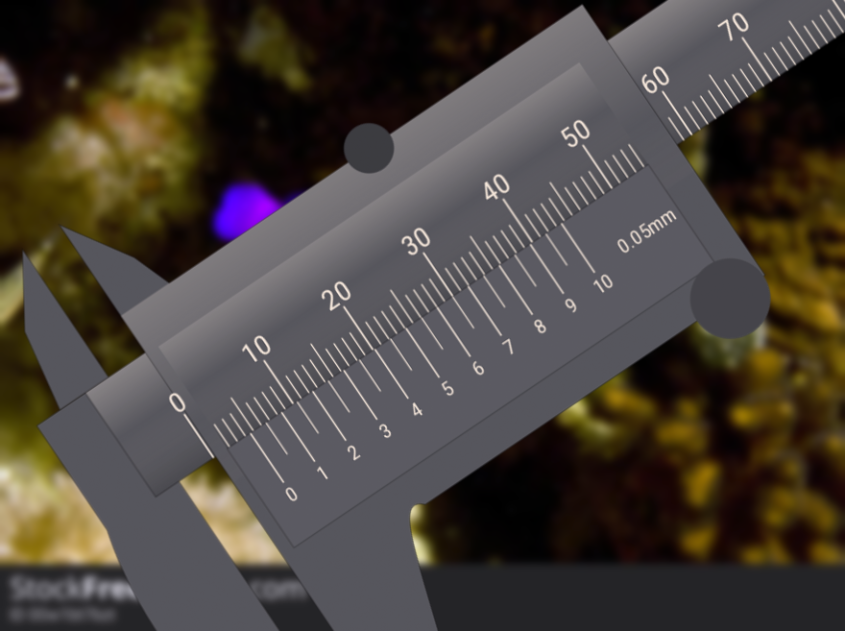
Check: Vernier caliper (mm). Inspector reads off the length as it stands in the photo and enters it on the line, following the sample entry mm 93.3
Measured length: mm 4.6
